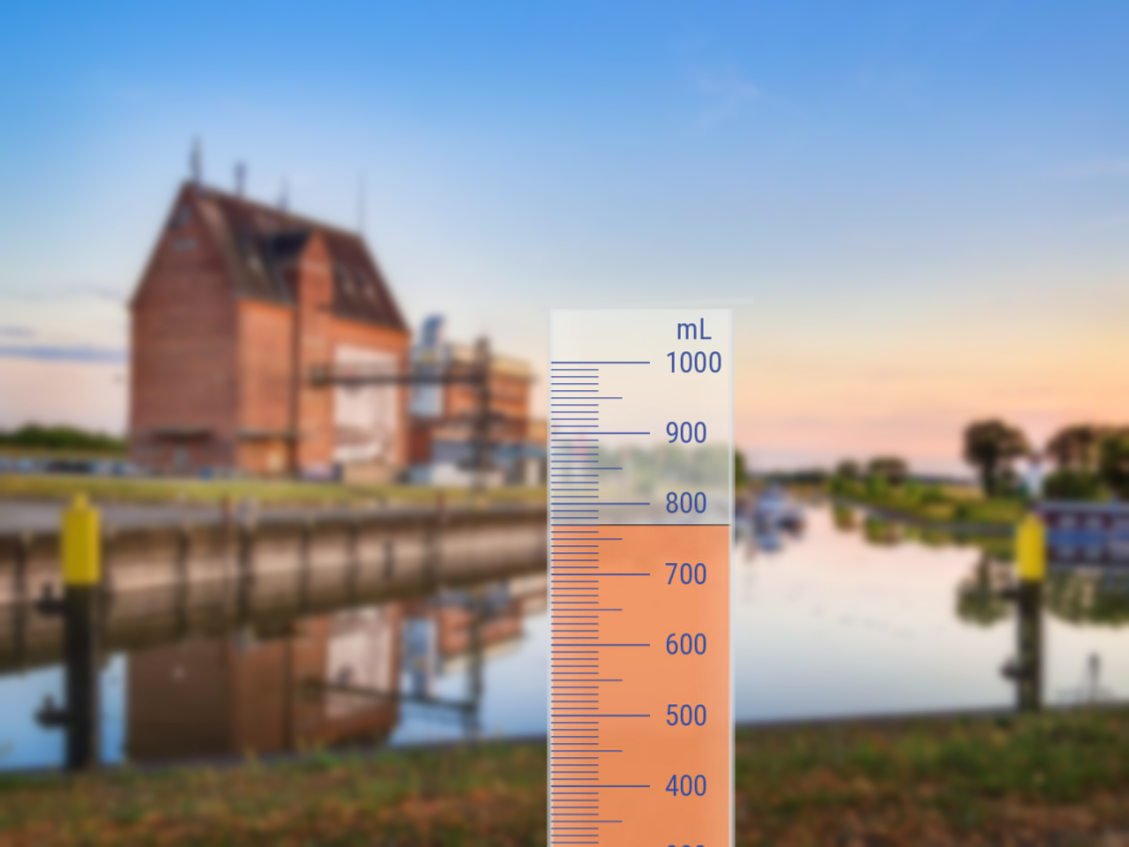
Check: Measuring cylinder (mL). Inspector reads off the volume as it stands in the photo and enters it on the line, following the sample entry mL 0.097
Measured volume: mL 770
